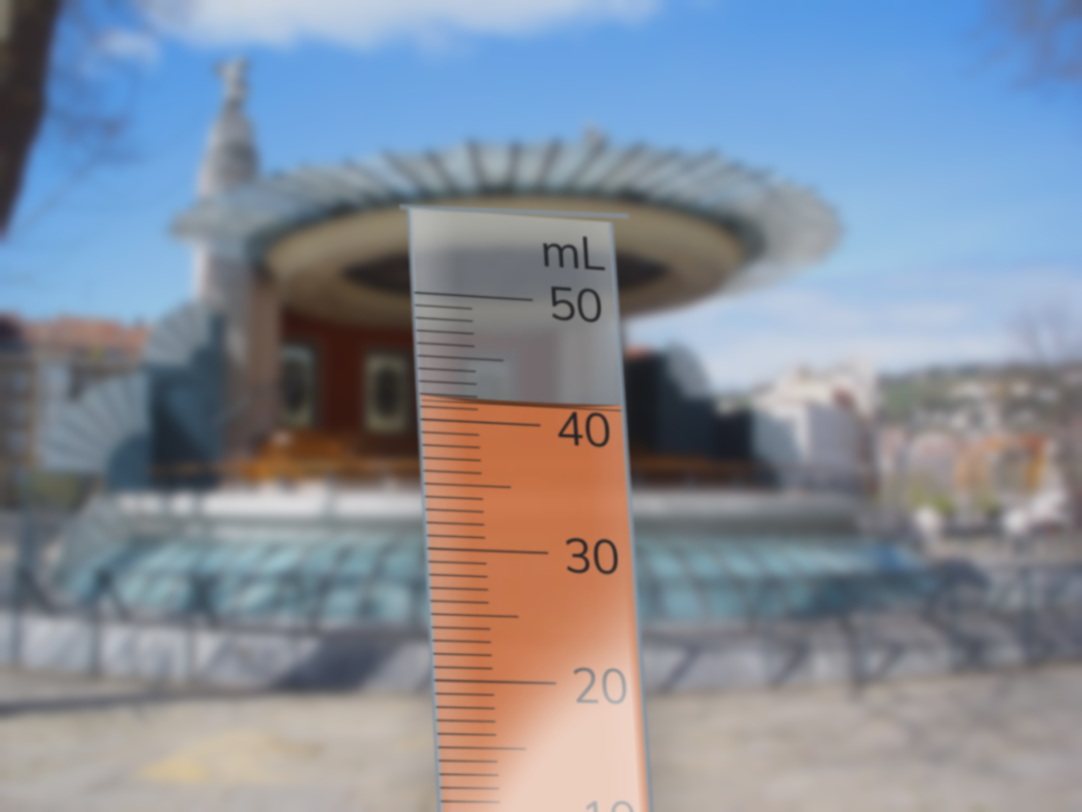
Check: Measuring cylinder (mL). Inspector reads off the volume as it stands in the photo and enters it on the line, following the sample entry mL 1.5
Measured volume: mL 41.5
